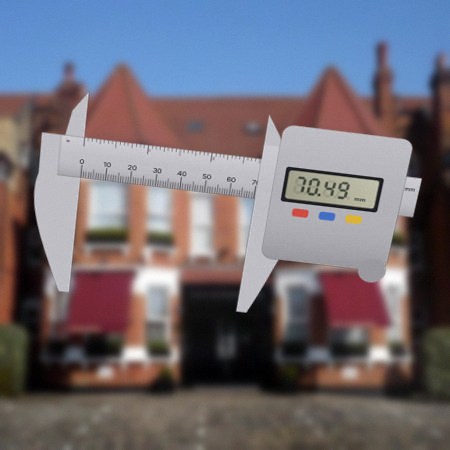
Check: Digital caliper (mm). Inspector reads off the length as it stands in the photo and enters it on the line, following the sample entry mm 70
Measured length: mm 70.49
